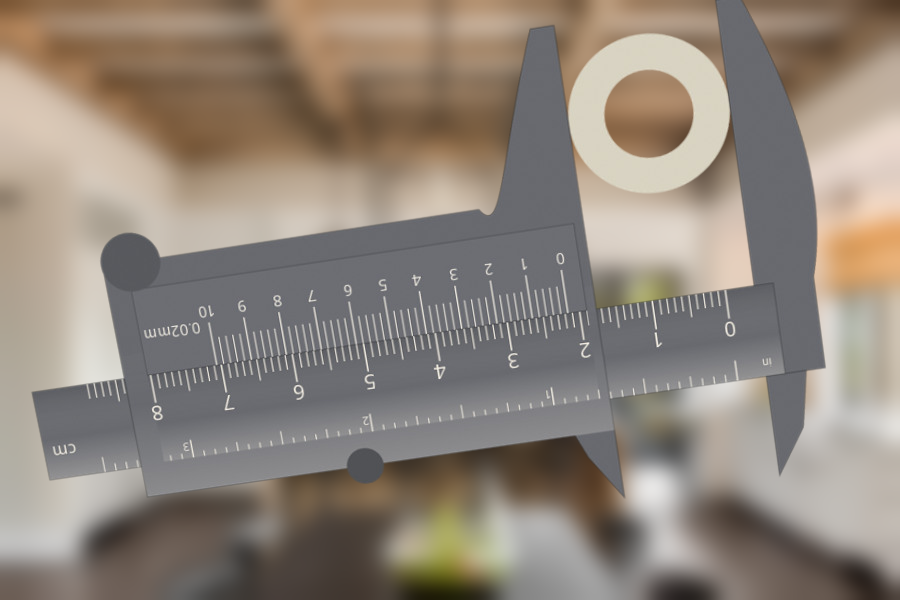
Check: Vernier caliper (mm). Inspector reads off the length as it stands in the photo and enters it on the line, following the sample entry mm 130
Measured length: mm 21.6
